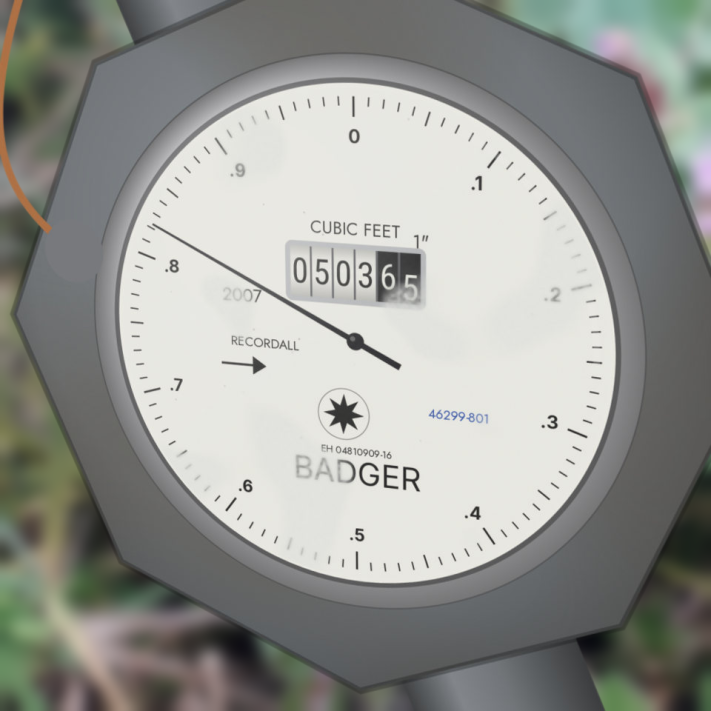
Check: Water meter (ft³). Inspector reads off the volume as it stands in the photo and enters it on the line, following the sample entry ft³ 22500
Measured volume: ft³ 50364.82
